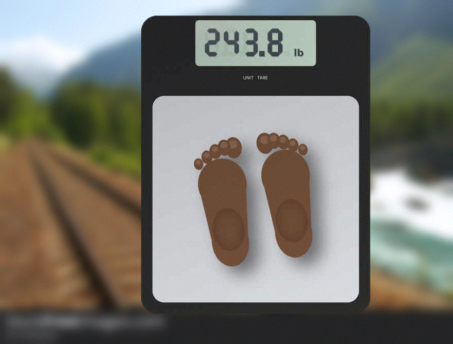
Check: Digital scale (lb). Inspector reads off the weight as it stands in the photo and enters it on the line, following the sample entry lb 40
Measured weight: lb 243.8
